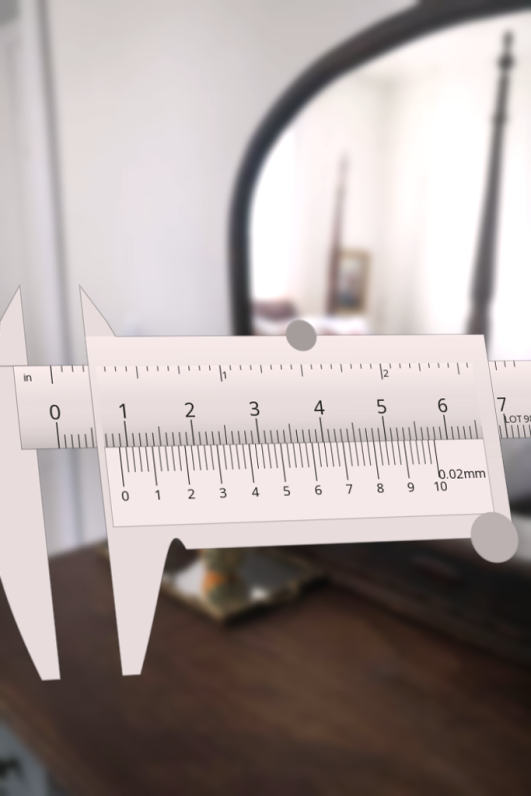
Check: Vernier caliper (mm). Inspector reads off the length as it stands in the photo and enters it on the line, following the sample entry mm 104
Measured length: mm 8.8
